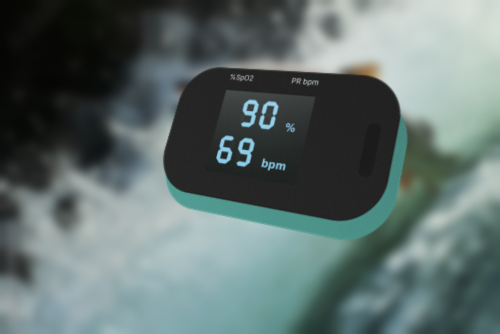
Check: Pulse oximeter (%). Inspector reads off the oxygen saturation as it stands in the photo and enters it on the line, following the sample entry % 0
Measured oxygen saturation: % 90
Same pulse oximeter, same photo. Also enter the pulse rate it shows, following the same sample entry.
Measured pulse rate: bpm 69
